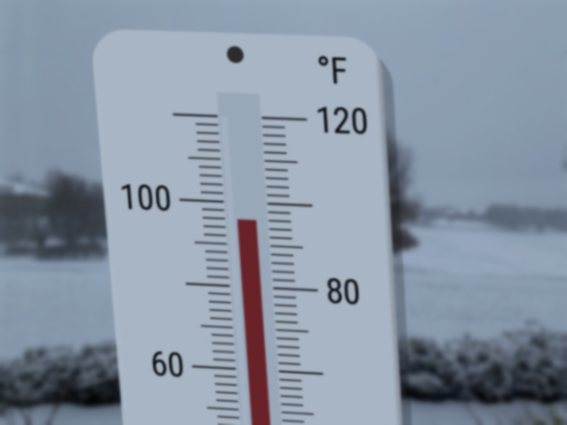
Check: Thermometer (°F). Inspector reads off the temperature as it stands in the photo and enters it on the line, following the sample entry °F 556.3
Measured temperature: °F 96
